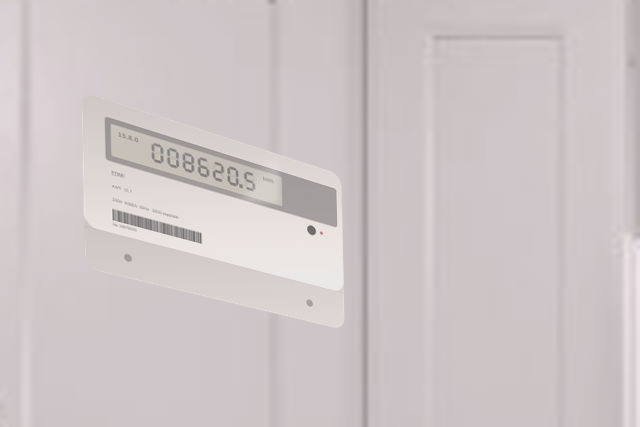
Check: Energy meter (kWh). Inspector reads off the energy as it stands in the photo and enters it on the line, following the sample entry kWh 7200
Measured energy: kWh 8620.5
